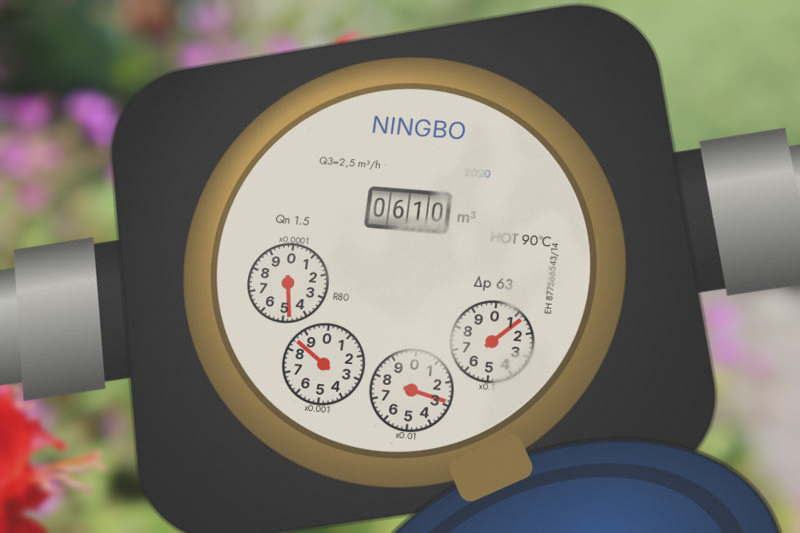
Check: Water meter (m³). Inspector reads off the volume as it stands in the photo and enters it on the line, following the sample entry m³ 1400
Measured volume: m³ 610.1284
